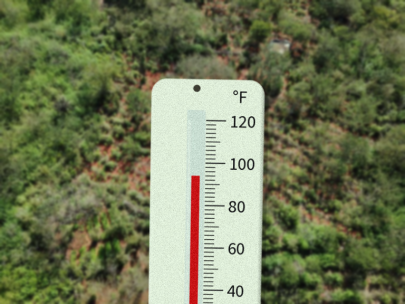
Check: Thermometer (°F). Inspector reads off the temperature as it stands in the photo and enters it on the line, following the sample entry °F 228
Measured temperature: °F 94
